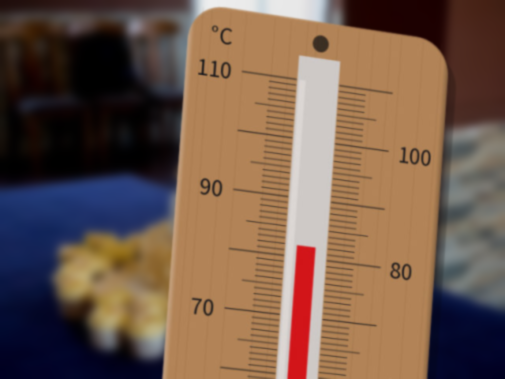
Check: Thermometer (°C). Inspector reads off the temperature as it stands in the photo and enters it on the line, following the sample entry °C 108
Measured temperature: °C 82
